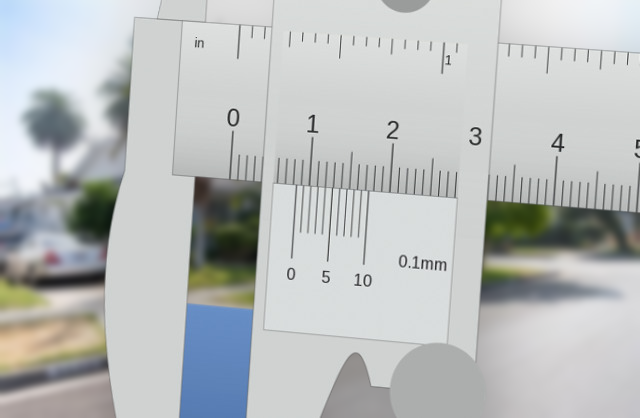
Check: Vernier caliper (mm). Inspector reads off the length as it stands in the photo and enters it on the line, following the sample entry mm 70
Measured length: mm 8.4
